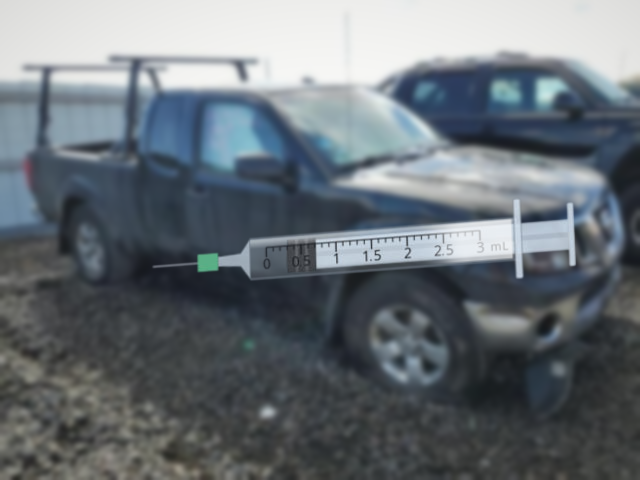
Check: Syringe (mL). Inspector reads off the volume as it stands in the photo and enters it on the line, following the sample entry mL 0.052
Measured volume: mL 0.3
